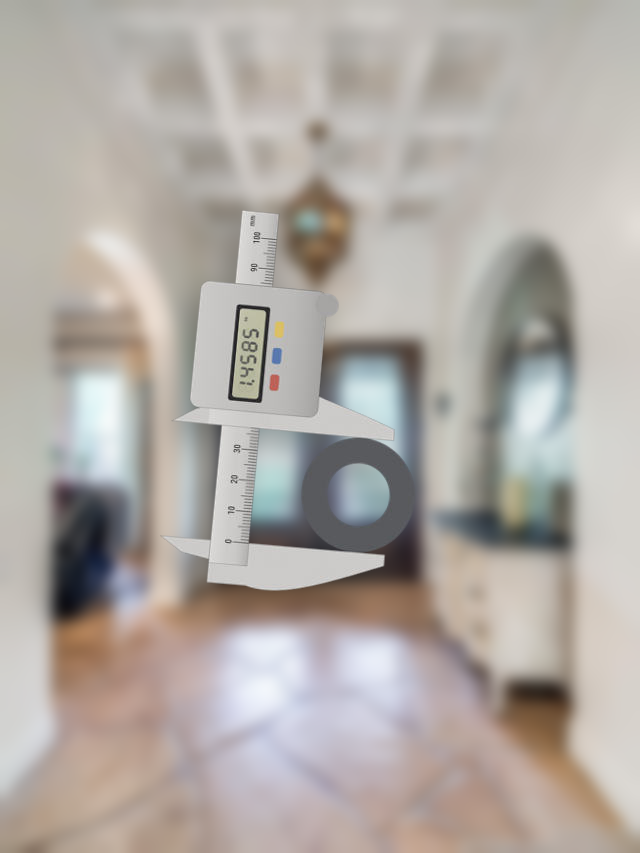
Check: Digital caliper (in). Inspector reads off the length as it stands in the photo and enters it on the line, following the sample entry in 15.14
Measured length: in 1.4585
